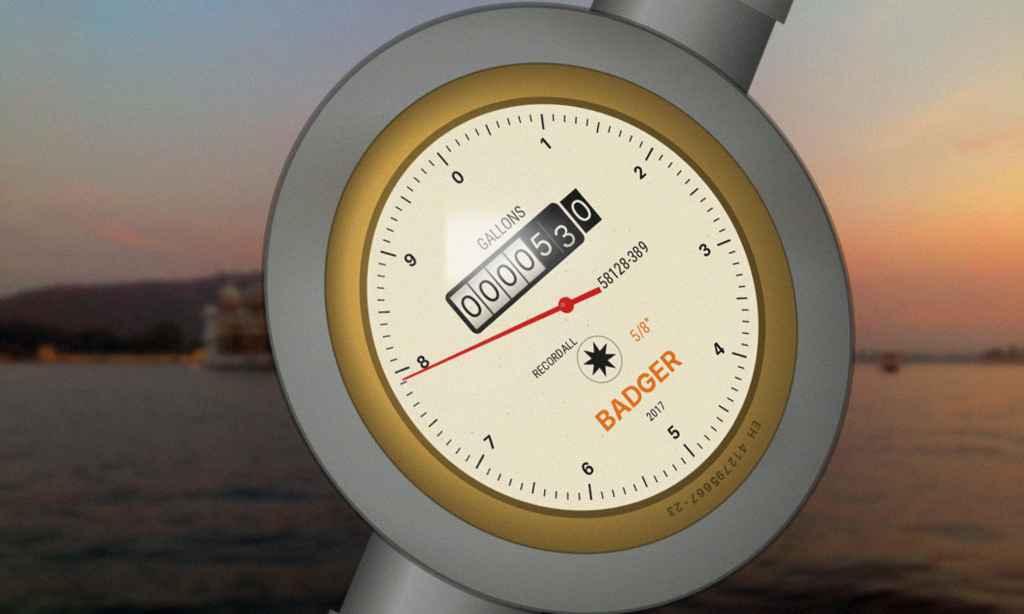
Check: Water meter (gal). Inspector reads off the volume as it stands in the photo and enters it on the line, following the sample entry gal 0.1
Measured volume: gal 527.9
